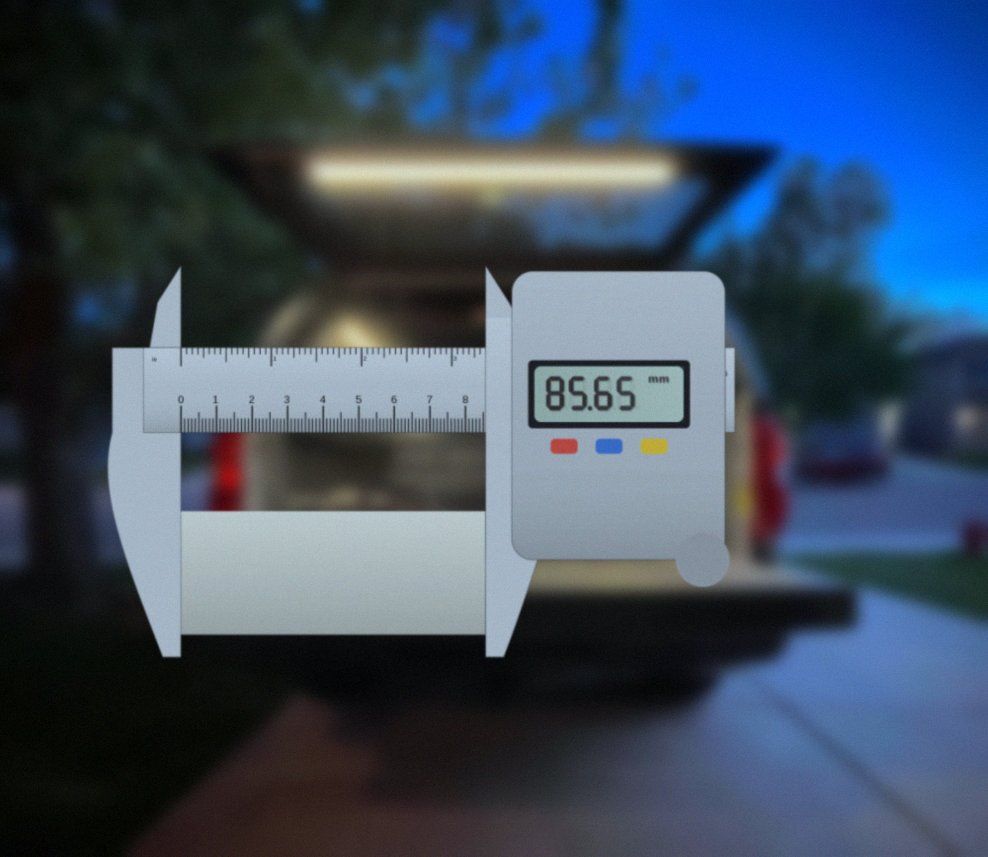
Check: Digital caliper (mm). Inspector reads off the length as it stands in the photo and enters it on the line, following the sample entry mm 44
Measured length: mm 85.65
